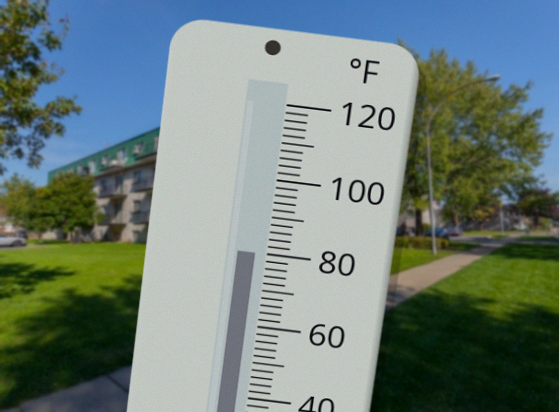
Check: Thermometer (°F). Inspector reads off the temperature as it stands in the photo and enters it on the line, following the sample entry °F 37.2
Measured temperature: °F 80
